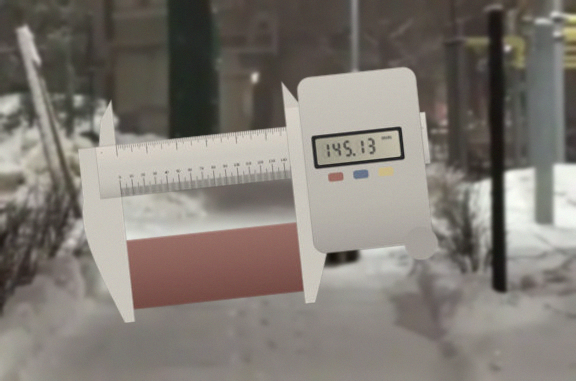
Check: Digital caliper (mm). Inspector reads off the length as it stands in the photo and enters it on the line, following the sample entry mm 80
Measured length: mm 145.13
